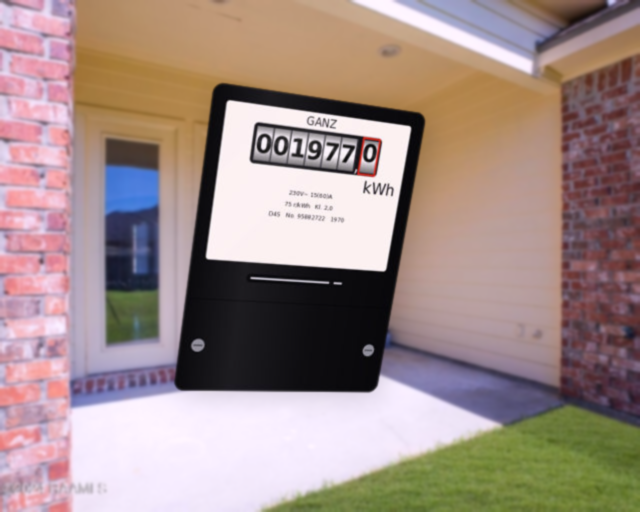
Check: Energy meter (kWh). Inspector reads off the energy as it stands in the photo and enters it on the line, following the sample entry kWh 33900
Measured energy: kWh 1977.0
